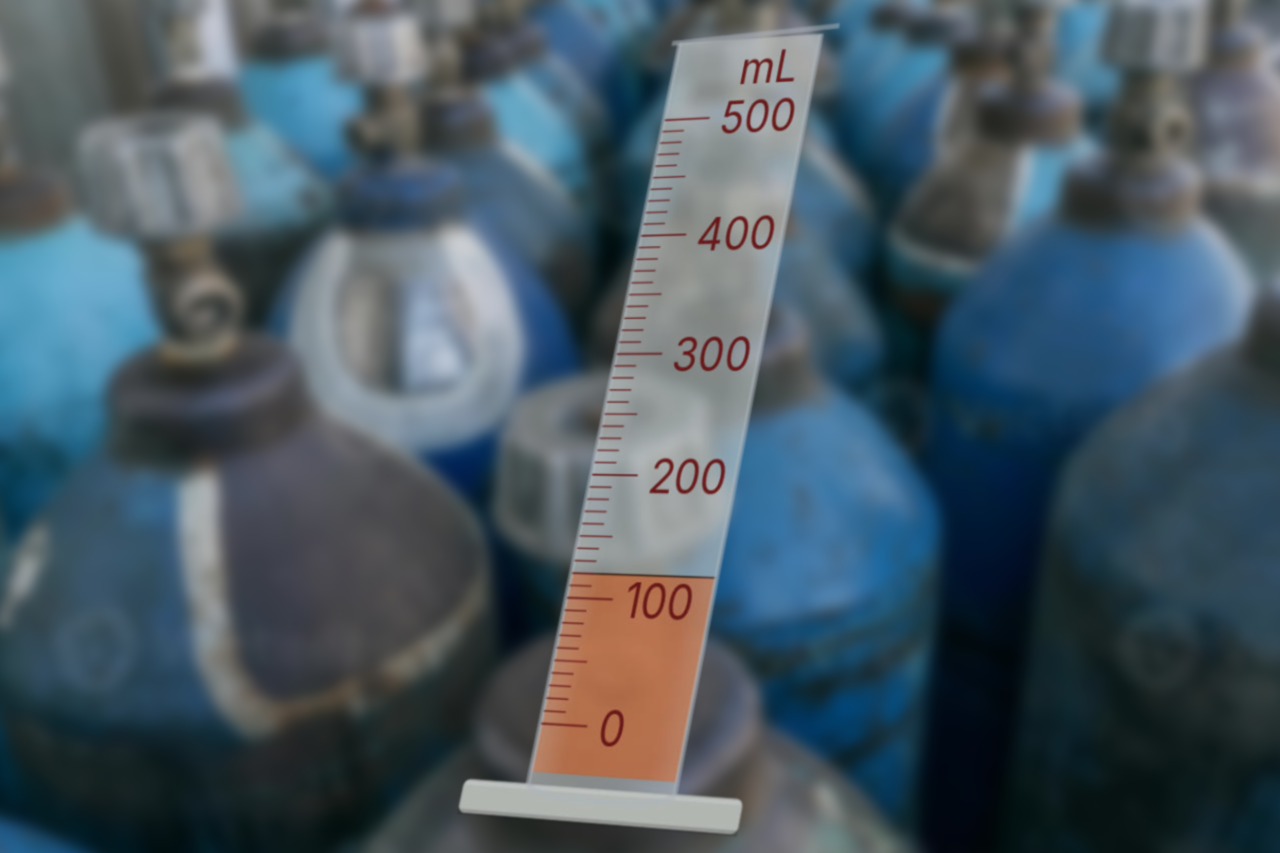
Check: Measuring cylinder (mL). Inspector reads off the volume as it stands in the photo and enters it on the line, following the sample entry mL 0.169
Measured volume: mL 120
